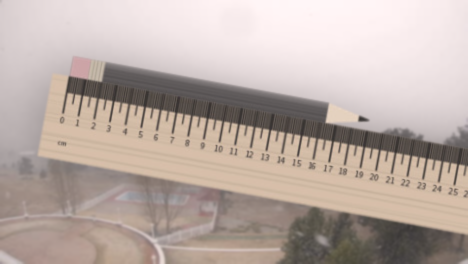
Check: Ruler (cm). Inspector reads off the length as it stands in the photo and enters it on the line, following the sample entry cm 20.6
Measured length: cm 19
